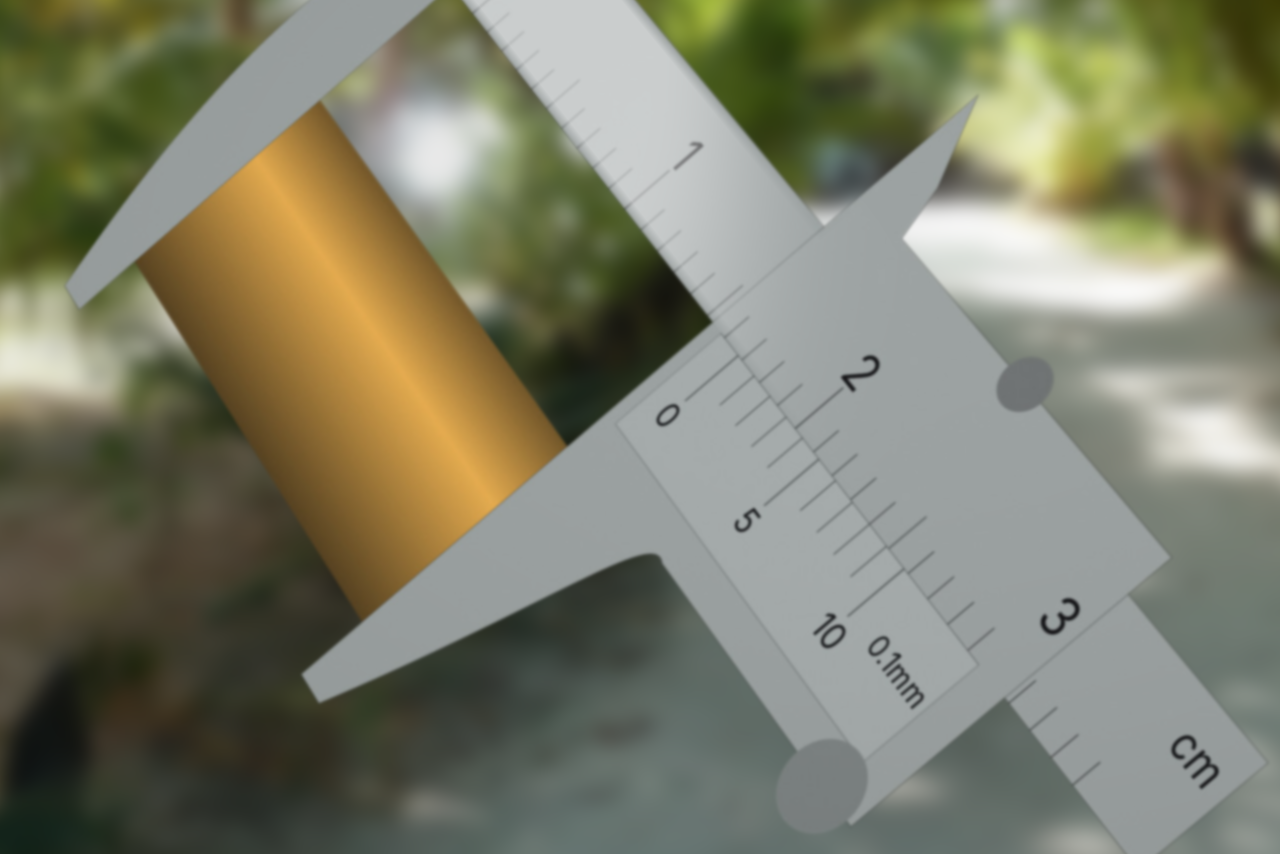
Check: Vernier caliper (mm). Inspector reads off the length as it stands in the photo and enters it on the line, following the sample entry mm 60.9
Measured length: mm 16.8
